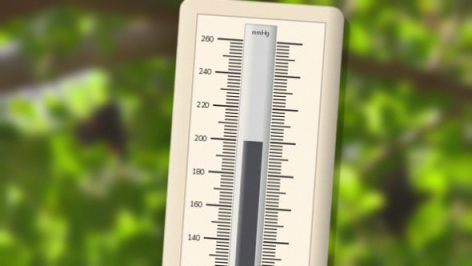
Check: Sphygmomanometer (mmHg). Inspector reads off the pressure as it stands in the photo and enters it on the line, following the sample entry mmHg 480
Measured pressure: mmHg 200
